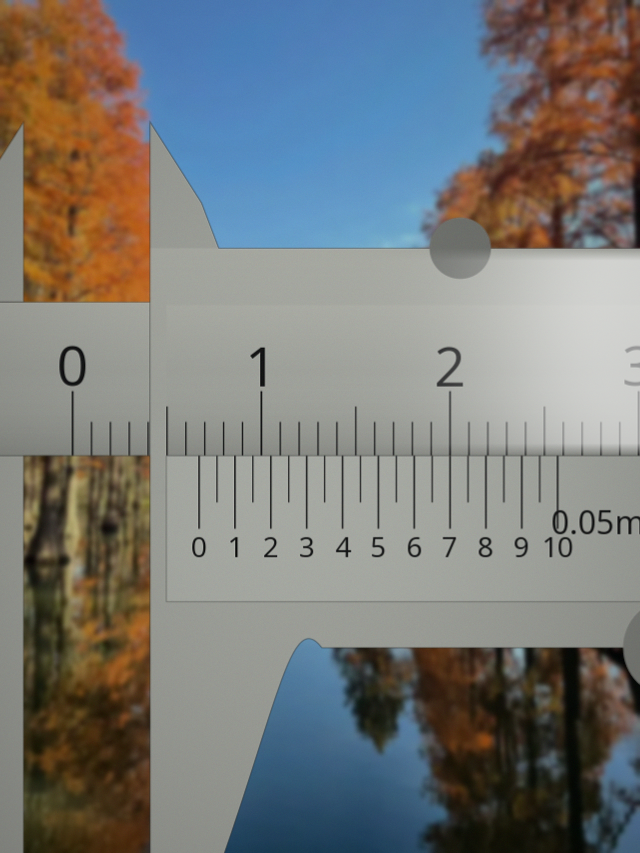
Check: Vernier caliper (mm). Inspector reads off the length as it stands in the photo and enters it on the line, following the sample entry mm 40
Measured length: mm 6.7
